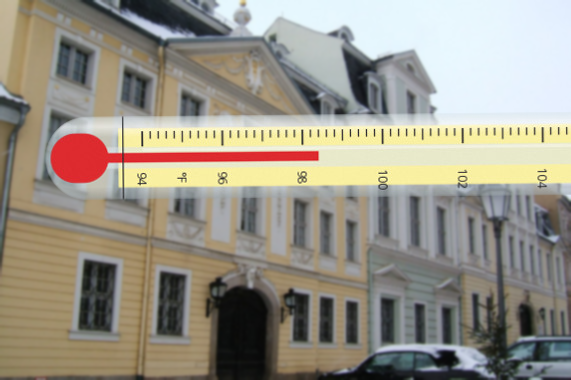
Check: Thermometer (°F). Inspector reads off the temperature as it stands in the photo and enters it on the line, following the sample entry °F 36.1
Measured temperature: °F 98.4
